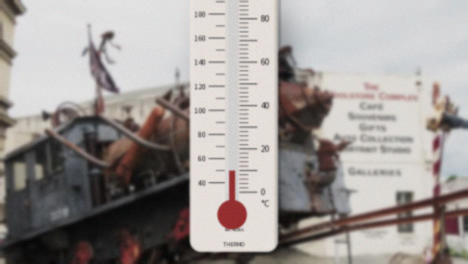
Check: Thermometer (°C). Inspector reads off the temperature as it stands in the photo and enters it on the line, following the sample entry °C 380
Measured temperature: °C 10
